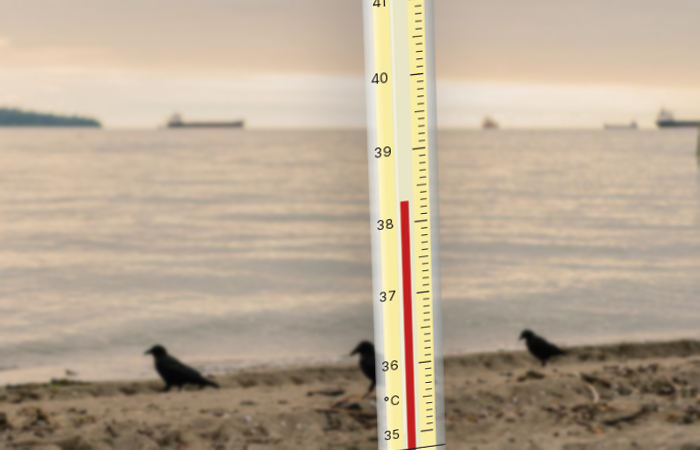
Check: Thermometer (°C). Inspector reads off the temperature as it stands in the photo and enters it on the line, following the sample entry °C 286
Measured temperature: °C 38.3
